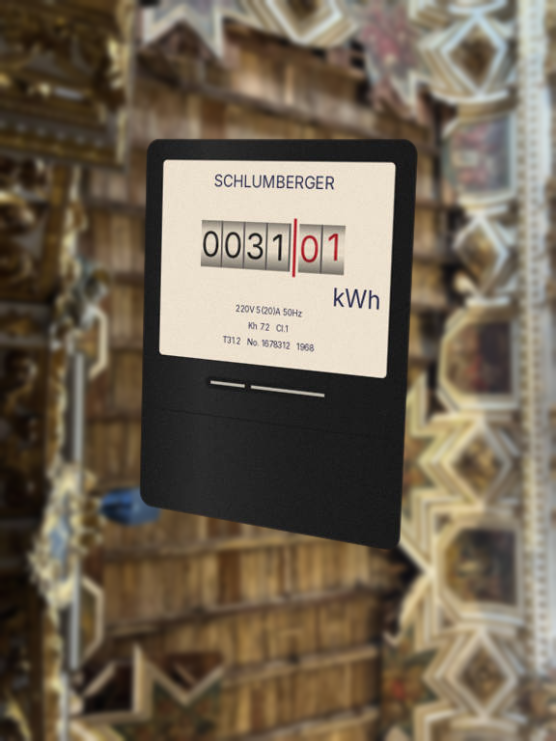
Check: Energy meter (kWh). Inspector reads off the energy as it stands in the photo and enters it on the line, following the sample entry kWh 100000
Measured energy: kWh 31.01
